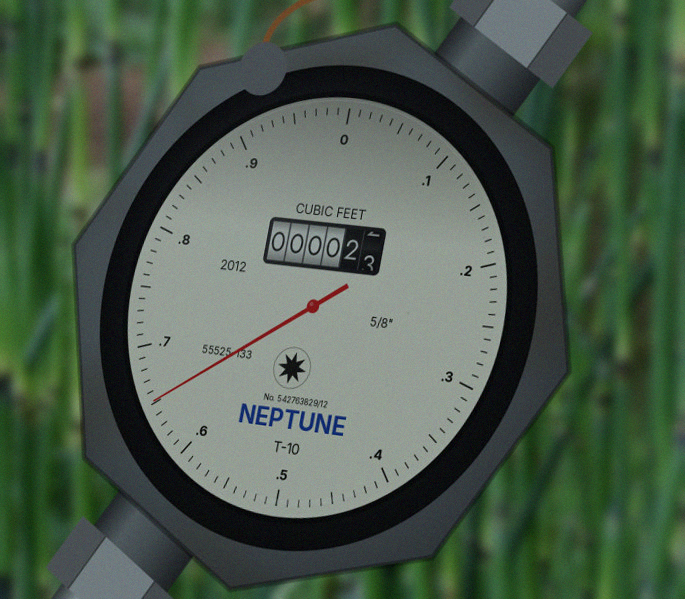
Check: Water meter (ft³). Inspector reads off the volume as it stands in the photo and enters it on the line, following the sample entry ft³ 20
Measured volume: ft³ 22.65
